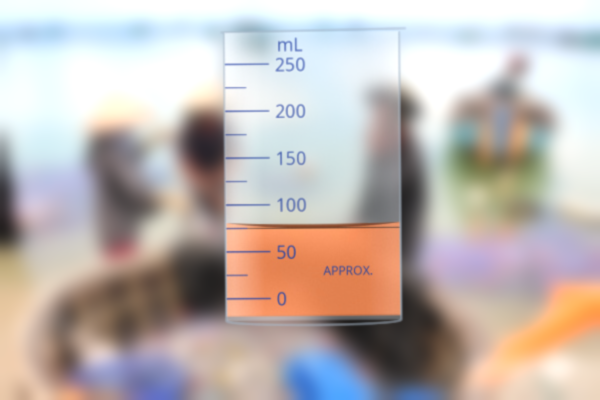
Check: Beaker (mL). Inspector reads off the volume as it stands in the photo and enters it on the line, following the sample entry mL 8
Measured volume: mL 75
